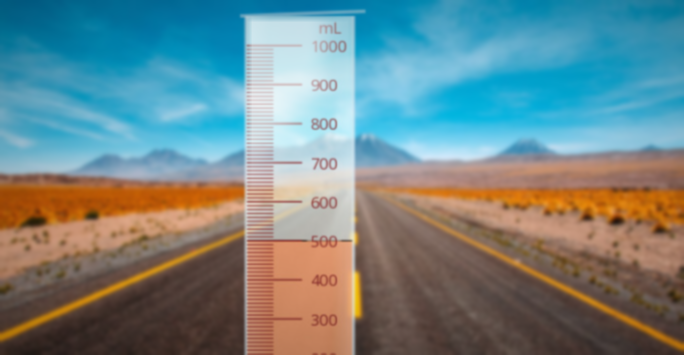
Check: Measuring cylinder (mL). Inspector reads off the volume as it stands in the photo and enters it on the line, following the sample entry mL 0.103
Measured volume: mL 500
